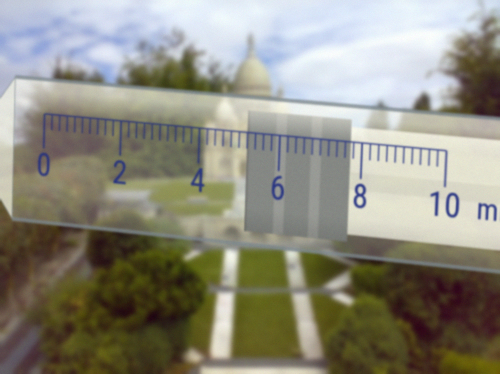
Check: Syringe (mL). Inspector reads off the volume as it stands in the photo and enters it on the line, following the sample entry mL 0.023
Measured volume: mL 5.2
